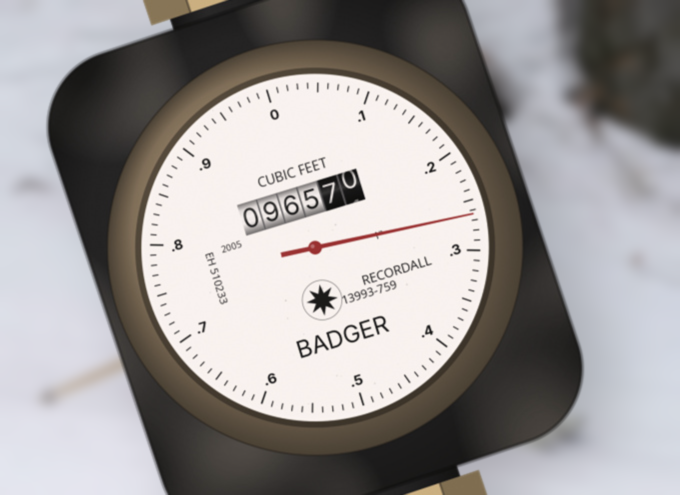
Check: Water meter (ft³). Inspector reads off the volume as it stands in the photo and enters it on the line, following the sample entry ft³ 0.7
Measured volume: ft³ 96570.26
